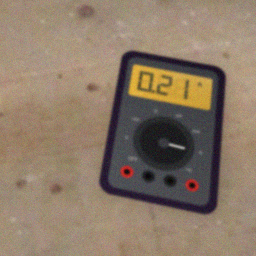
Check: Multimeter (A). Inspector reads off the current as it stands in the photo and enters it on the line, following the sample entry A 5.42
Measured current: A 0.21
